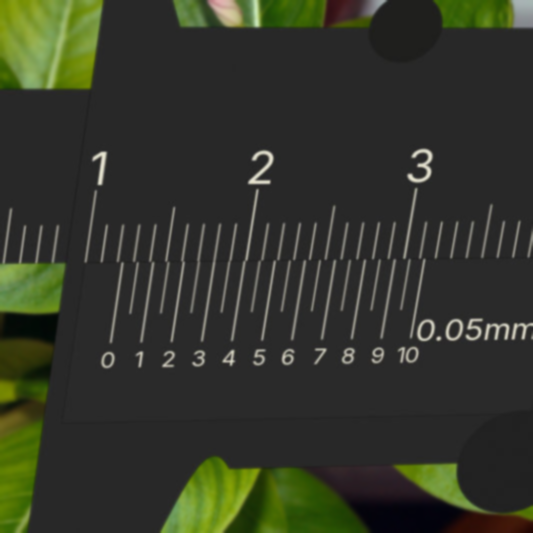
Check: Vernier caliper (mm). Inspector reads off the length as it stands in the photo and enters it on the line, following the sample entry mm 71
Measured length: mm 12.3
